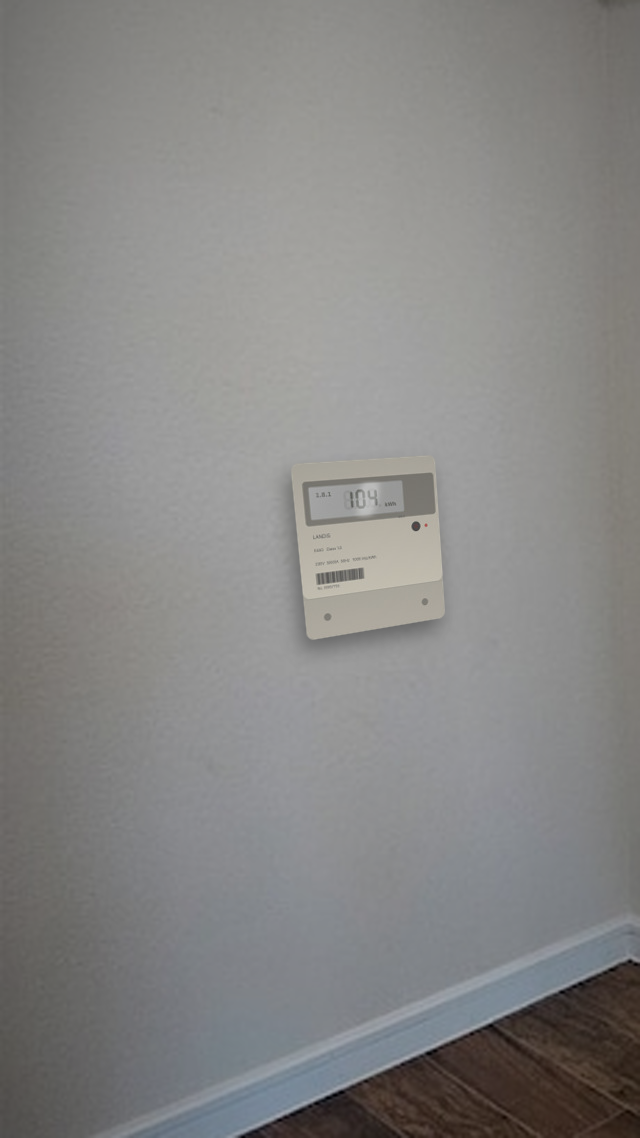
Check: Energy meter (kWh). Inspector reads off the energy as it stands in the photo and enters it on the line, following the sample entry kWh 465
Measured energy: kWh 104
